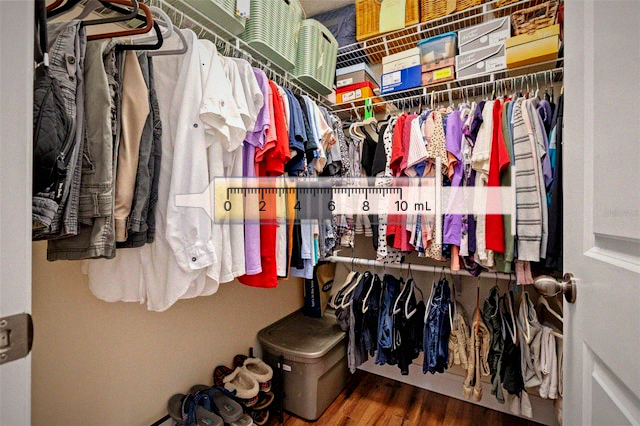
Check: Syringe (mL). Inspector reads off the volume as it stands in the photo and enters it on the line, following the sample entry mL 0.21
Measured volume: mL 4
